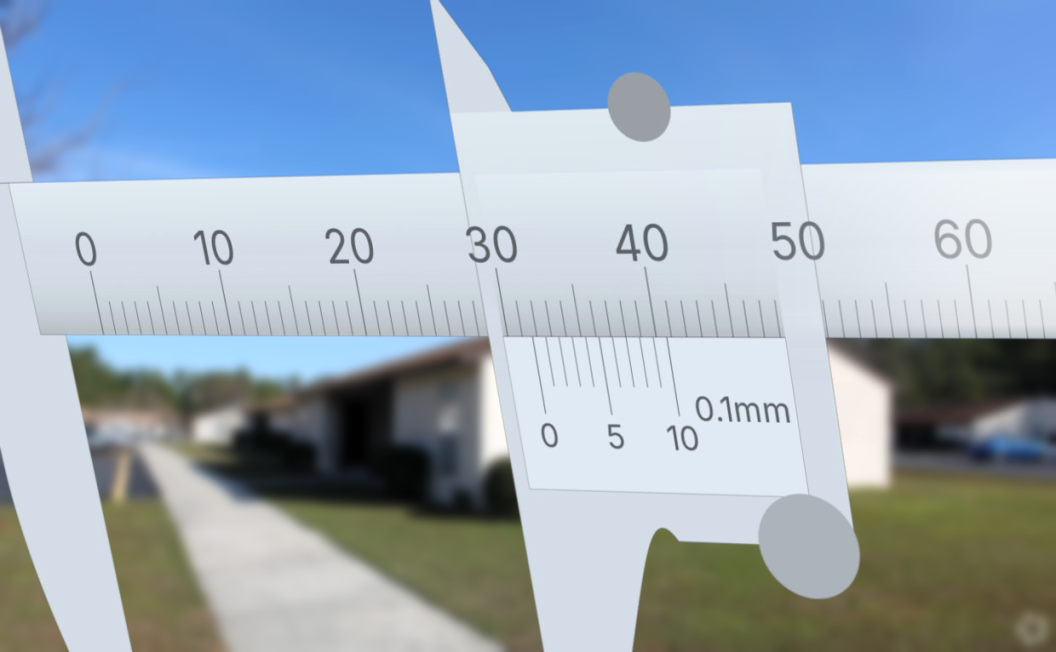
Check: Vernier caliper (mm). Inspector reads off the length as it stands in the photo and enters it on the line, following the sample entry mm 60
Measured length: mm 31.7
